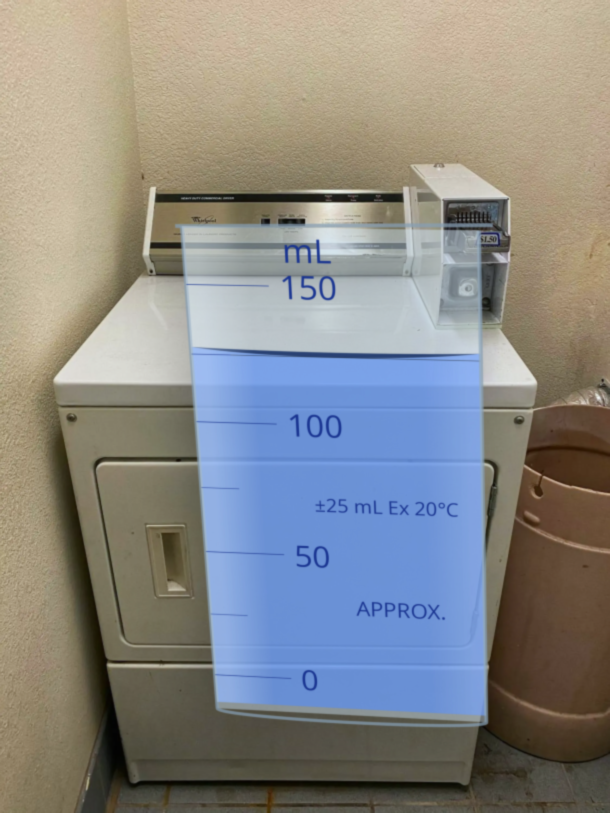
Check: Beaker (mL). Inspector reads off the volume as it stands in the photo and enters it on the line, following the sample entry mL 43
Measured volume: mL 125
